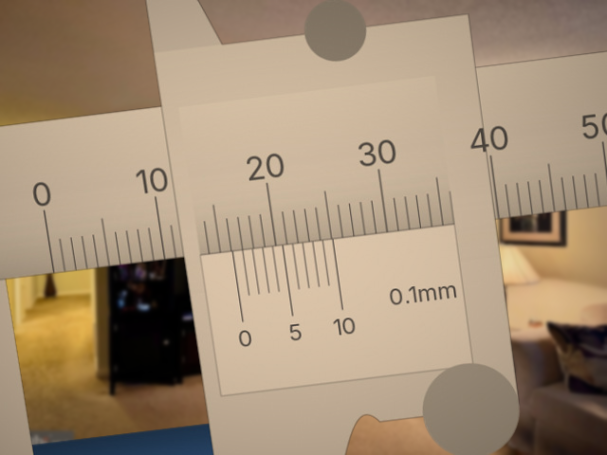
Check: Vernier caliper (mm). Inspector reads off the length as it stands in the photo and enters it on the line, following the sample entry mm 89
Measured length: mm 16.1
